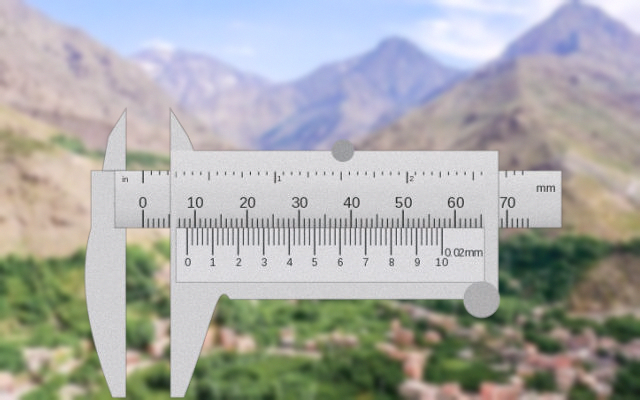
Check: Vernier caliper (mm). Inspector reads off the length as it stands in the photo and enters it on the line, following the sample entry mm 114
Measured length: mm 8.5
